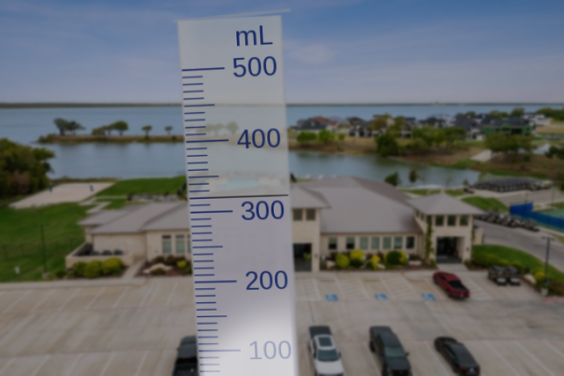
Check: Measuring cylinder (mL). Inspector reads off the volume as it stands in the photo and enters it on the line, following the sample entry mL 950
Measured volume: mL 320
